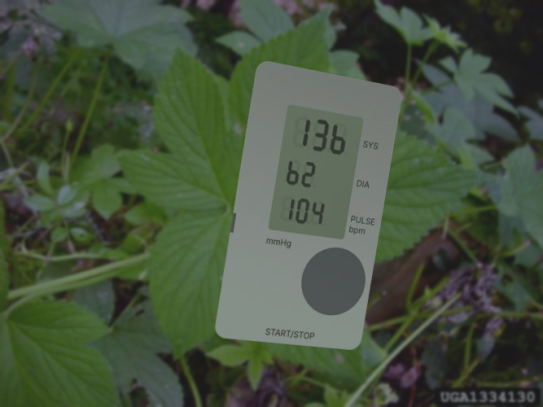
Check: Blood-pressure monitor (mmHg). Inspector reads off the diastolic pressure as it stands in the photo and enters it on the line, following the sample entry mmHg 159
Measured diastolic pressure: mmHg 62
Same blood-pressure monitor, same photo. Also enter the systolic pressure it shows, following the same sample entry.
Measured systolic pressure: mmHg 136
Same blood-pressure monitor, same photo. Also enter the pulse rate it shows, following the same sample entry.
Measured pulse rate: bpm 104
